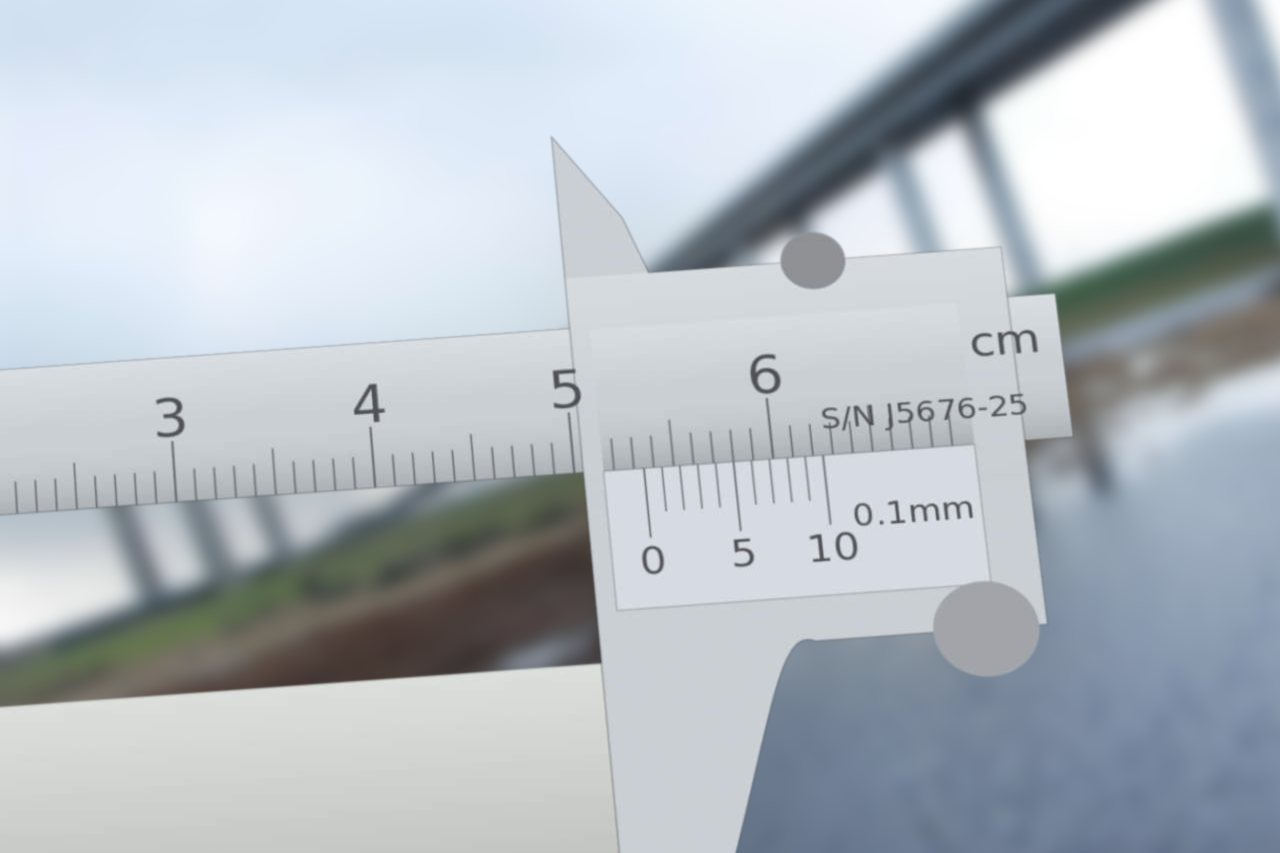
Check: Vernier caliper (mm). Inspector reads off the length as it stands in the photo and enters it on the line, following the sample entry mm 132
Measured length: mm 53.5
